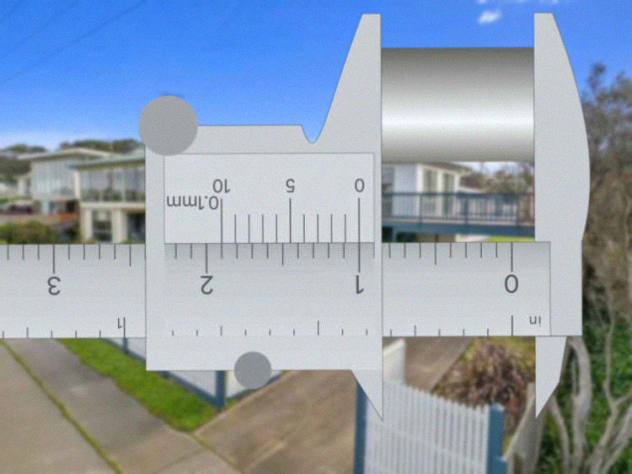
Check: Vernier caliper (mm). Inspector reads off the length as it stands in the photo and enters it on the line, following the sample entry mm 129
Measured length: mm 10.0
